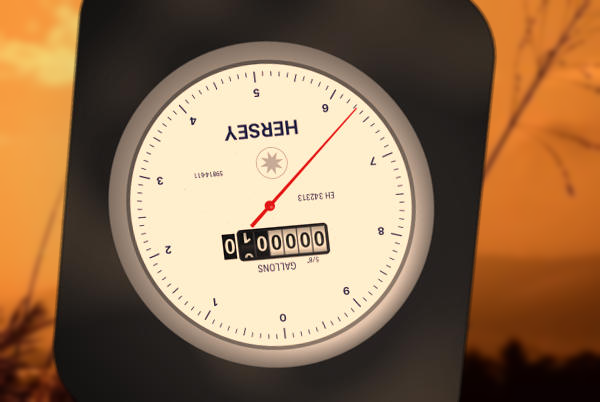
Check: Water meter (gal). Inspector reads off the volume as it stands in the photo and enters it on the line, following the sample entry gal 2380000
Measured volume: gal 6.3
